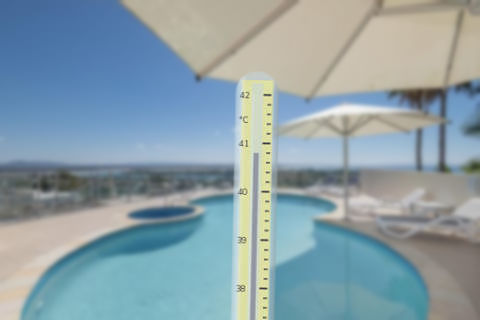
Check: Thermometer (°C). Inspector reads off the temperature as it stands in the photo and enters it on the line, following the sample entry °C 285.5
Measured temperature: °C 40.8
